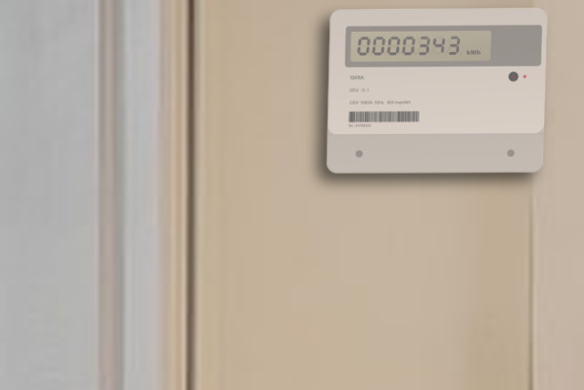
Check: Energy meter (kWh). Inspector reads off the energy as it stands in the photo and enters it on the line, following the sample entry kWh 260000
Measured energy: kWh 343
